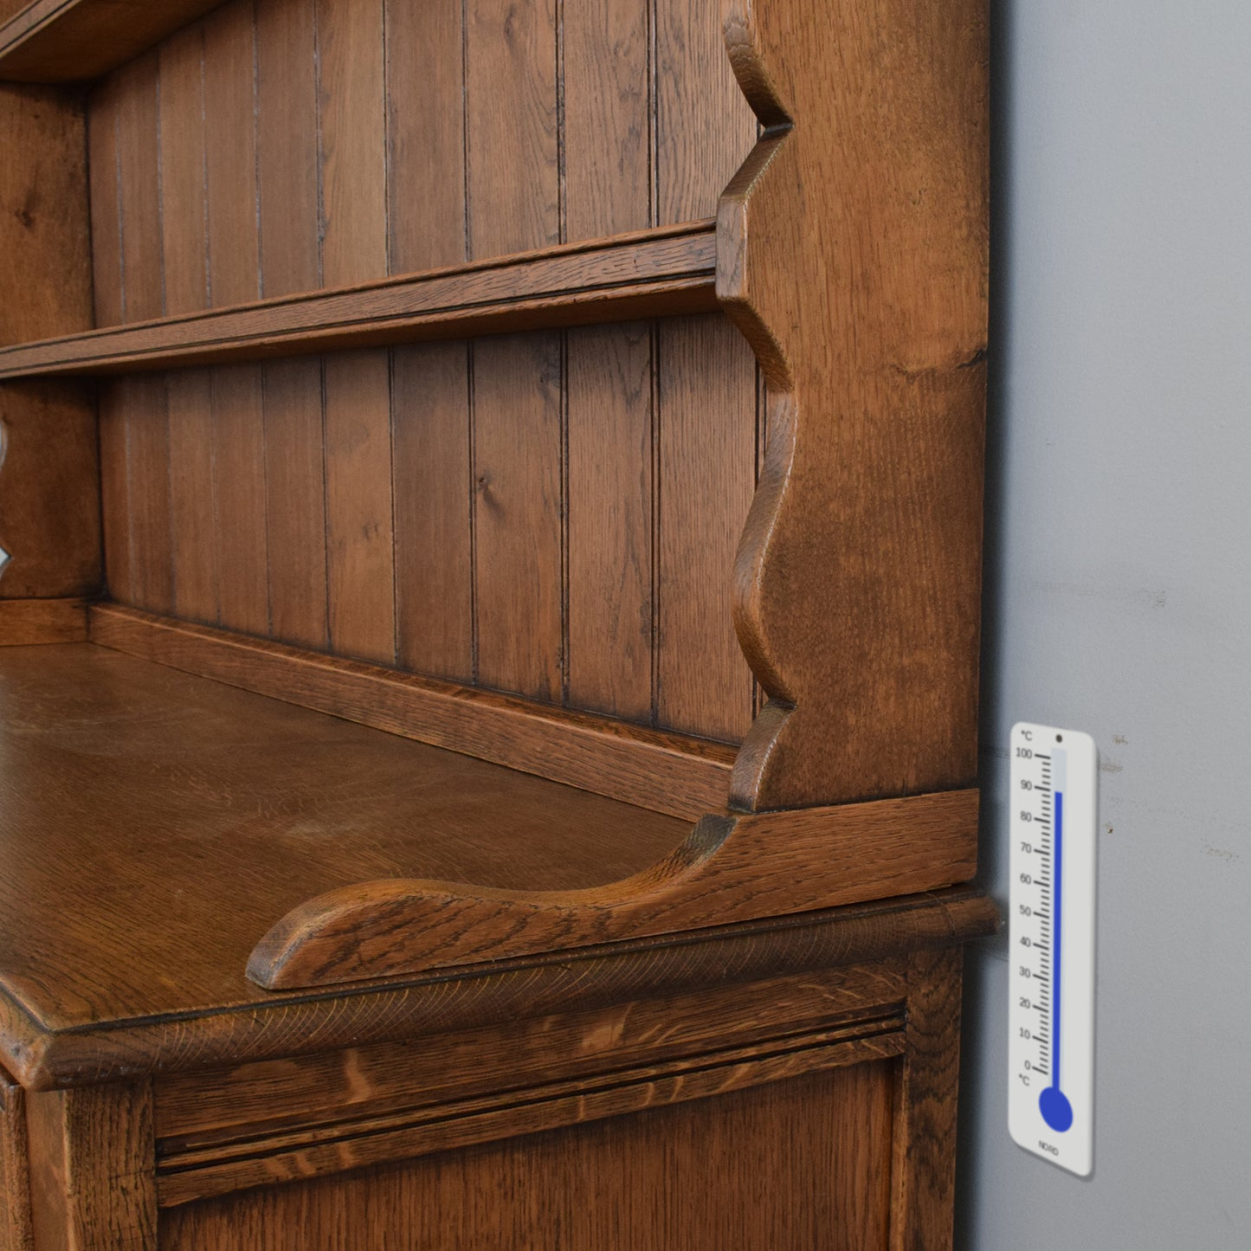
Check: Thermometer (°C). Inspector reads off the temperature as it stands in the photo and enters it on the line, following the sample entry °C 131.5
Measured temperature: °C 90
